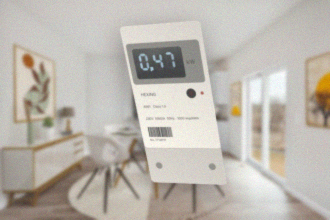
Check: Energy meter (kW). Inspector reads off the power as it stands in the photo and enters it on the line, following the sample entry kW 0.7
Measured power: kW 0.47
